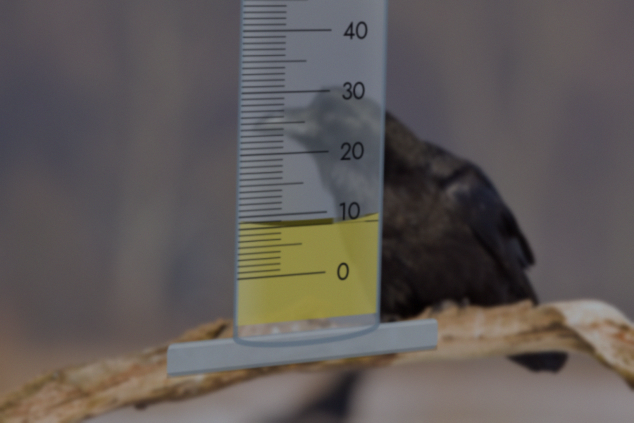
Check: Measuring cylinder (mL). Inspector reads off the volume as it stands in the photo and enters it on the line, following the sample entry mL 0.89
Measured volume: mL 8
